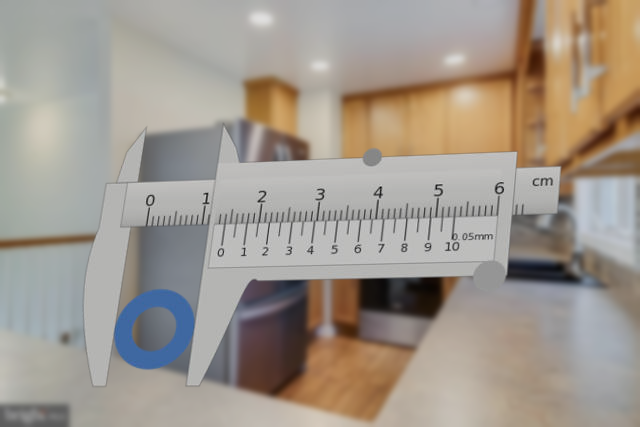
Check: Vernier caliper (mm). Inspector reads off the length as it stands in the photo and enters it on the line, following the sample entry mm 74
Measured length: mm 14.0
